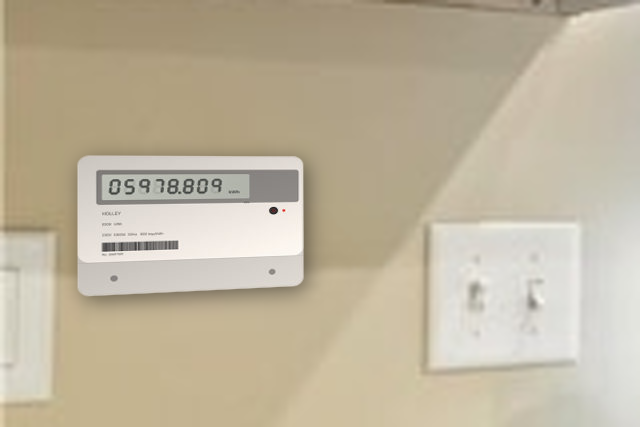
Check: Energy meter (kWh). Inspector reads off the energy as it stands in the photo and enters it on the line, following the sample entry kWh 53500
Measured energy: kWh 5978.809
